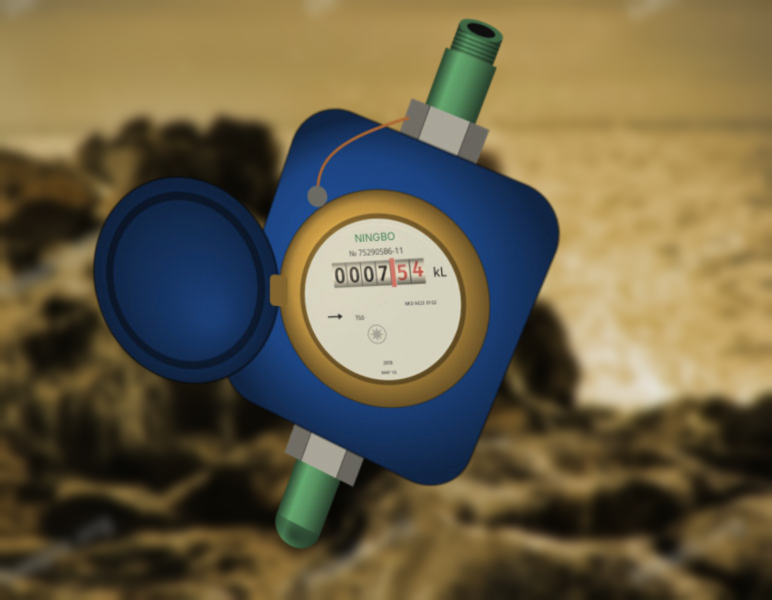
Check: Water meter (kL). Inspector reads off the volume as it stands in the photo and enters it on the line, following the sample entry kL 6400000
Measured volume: kL 7.54
